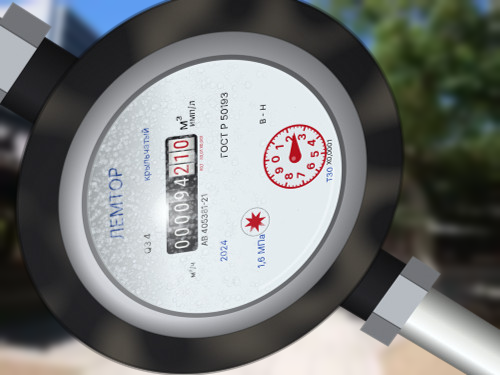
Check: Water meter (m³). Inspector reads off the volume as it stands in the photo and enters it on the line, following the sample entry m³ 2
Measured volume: m³ 94.2102
